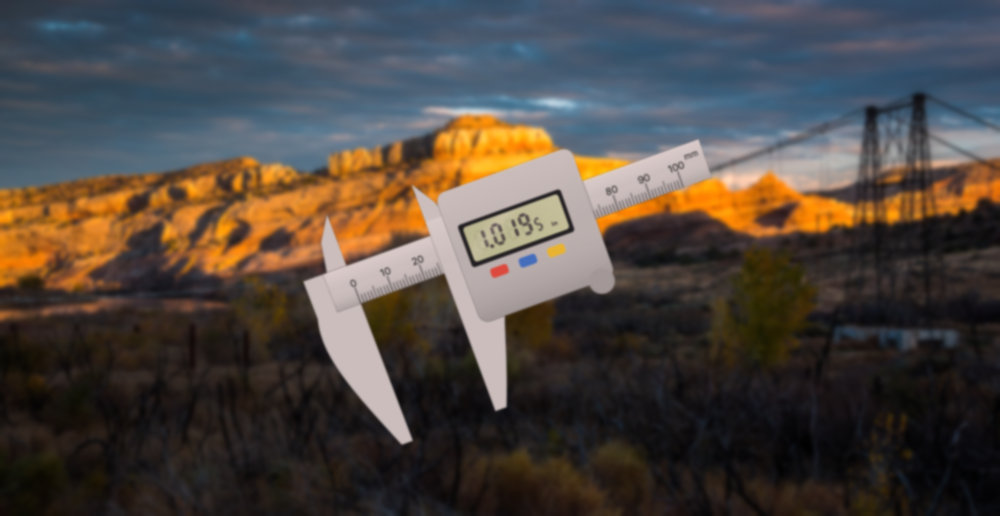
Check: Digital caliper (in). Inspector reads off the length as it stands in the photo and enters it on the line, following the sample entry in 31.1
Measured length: in 1.0195
